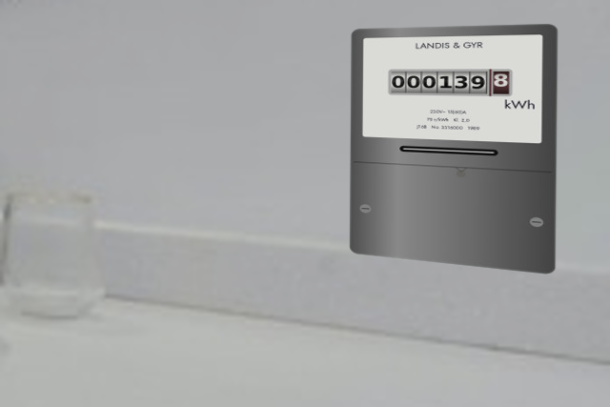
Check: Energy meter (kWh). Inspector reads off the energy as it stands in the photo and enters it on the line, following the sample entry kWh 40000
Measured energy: kWh 139.8
